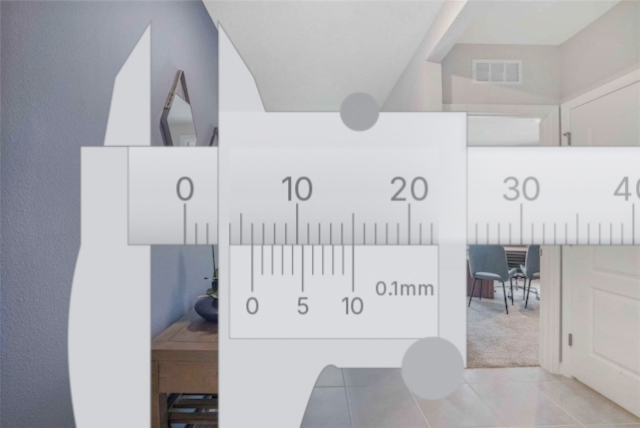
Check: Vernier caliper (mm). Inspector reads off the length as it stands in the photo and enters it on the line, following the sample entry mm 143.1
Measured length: mm 6.0
